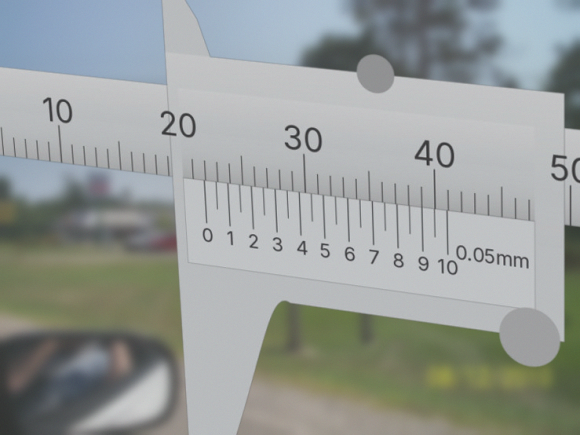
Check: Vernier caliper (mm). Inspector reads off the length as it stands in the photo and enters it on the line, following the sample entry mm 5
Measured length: mm 21.9
